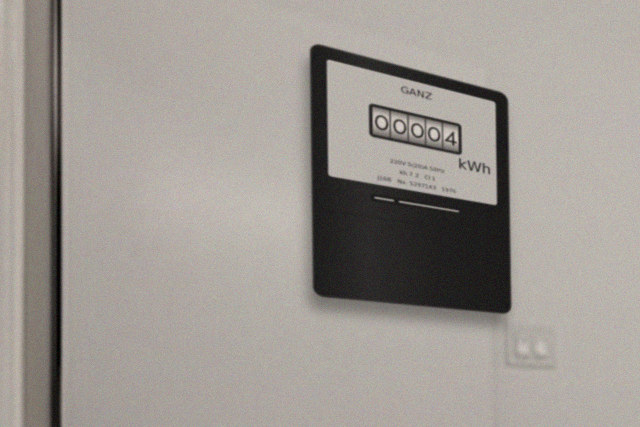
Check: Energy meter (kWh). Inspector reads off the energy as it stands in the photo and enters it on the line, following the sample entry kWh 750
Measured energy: kWh 4
